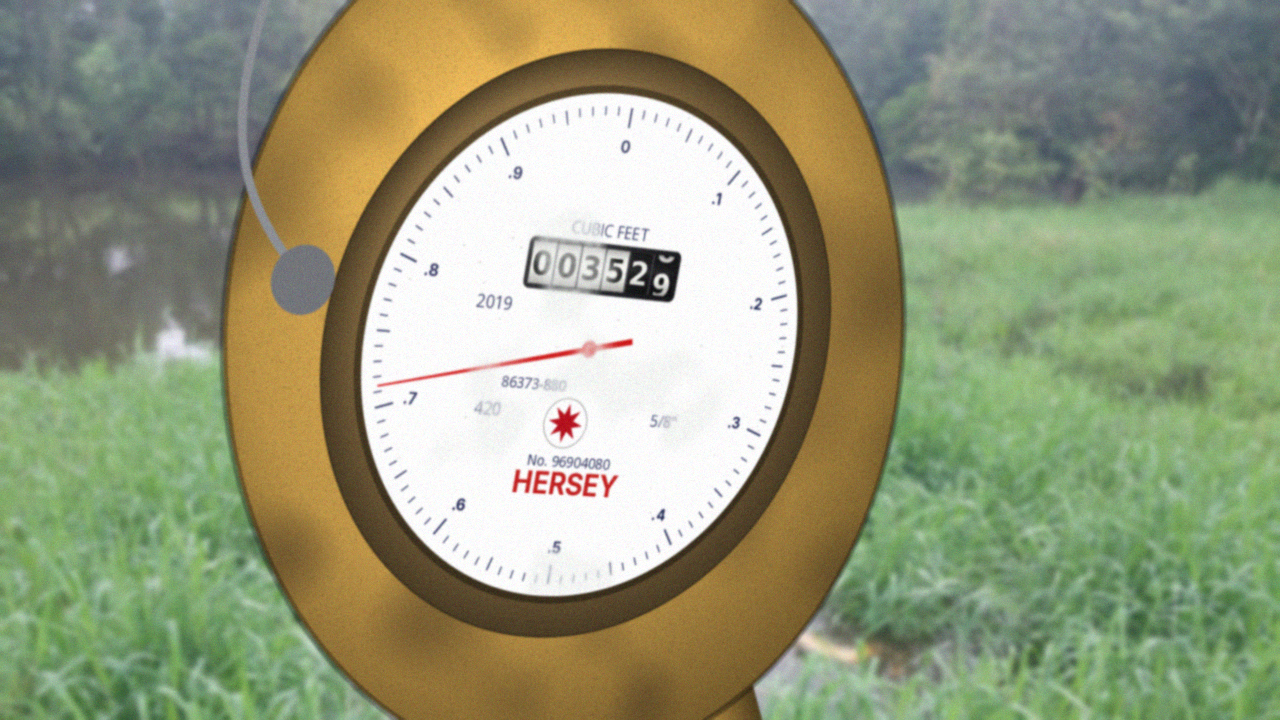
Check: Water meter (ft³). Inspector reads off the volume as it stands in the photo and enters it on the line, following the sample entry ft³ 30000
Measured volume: ft³ 3528.71
